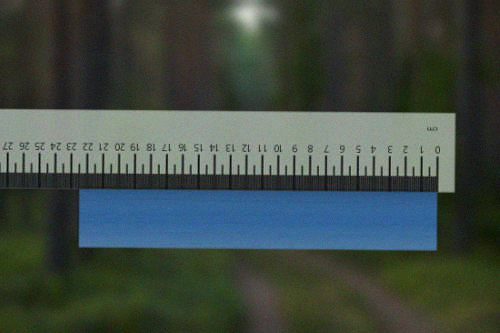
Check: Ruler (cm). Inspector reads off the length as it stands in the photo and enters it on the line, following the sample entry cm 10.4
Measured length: cm 22.5
